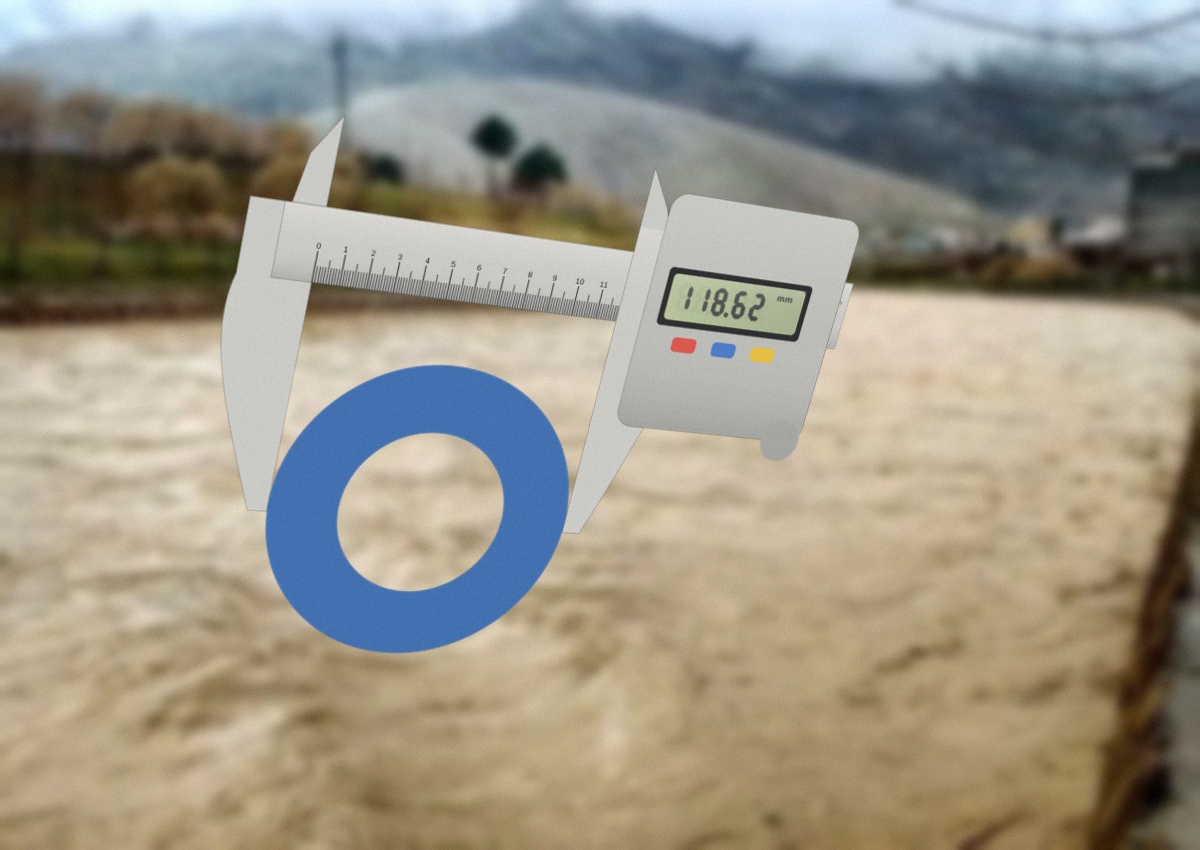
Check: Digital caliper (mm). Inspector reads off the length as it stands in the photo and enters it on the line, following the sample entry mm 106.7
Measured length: mm 118.62
